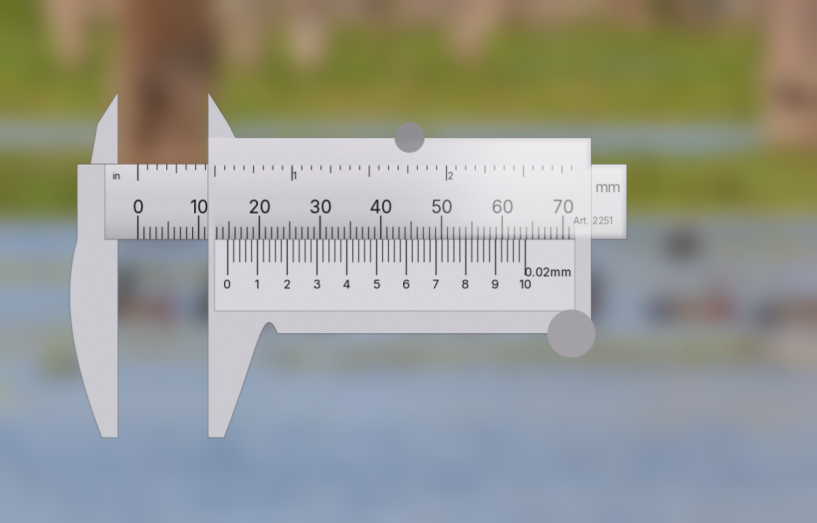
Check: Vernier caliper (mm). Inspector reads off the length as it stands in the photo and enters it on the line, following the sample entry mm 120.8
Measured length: mm 14.8
